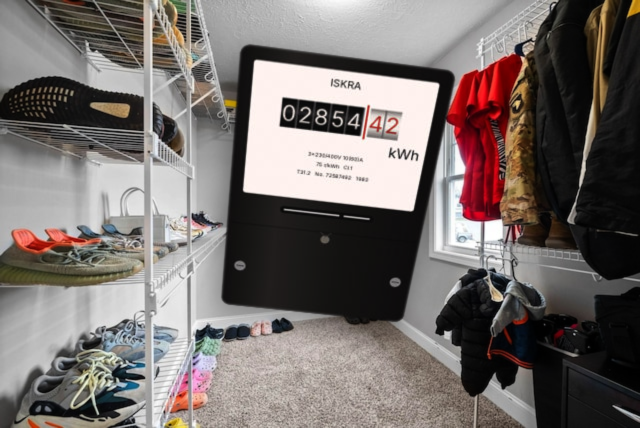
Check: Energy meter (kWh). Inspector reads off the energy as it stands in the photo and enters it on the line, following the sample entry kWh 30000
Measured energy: kWh 2854.42
